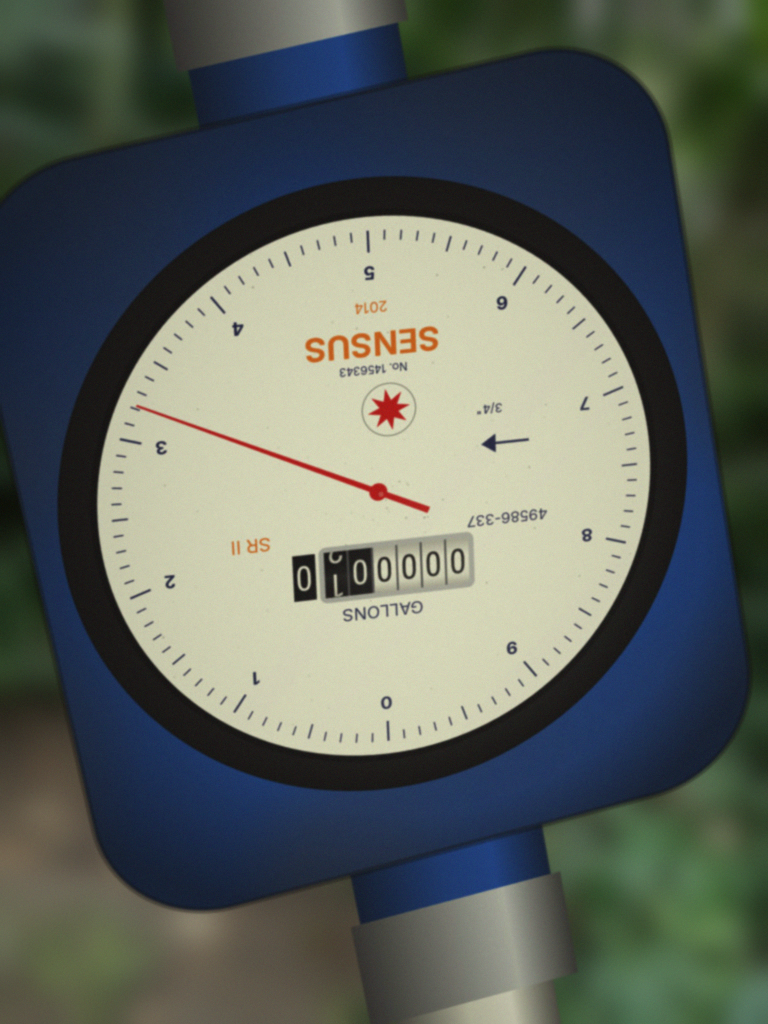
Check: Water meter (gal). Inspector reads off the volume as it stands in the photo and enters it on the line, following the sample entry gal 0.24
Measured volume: gal 13.2
